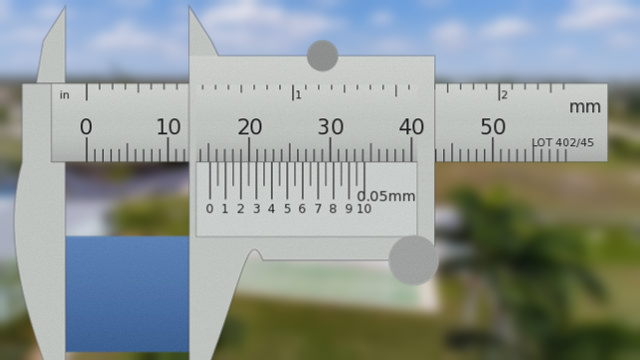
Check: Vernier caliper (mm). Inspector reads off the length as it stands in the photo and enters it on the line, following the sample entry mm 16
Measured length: mm 15.2
